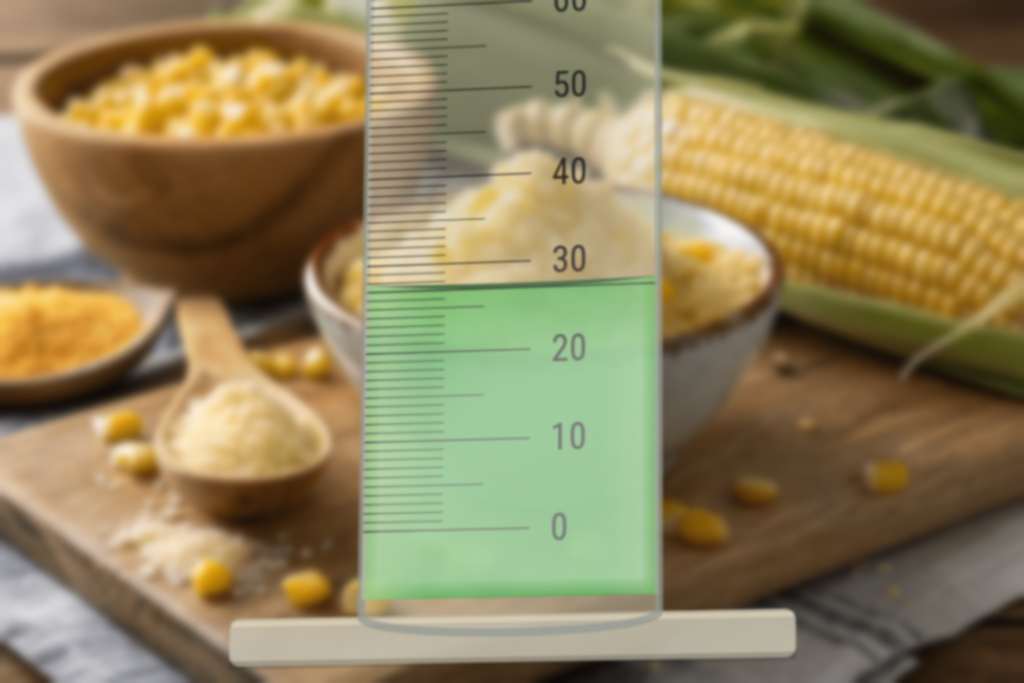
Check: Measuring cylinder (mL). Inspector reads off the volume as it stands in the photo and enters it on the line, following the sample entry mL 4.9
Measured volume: mL 27
